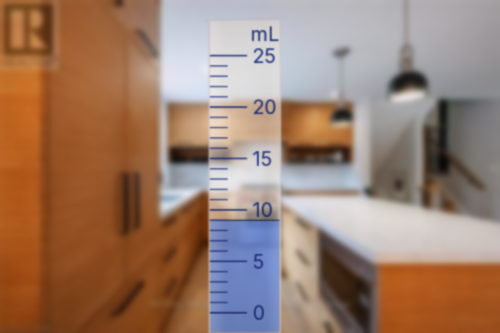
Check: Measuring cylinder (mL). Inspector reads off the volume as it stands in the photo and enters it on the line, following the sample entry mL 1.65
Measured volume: mL 9
